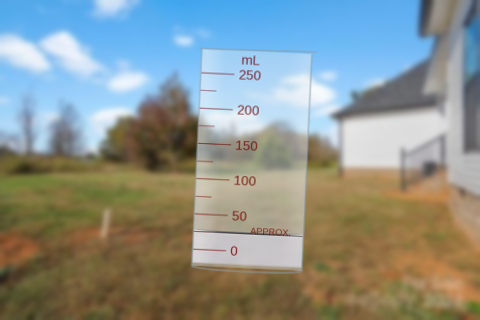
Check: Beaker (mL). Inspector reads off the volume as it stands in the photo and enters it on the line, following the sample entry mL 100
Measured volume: mL 25
